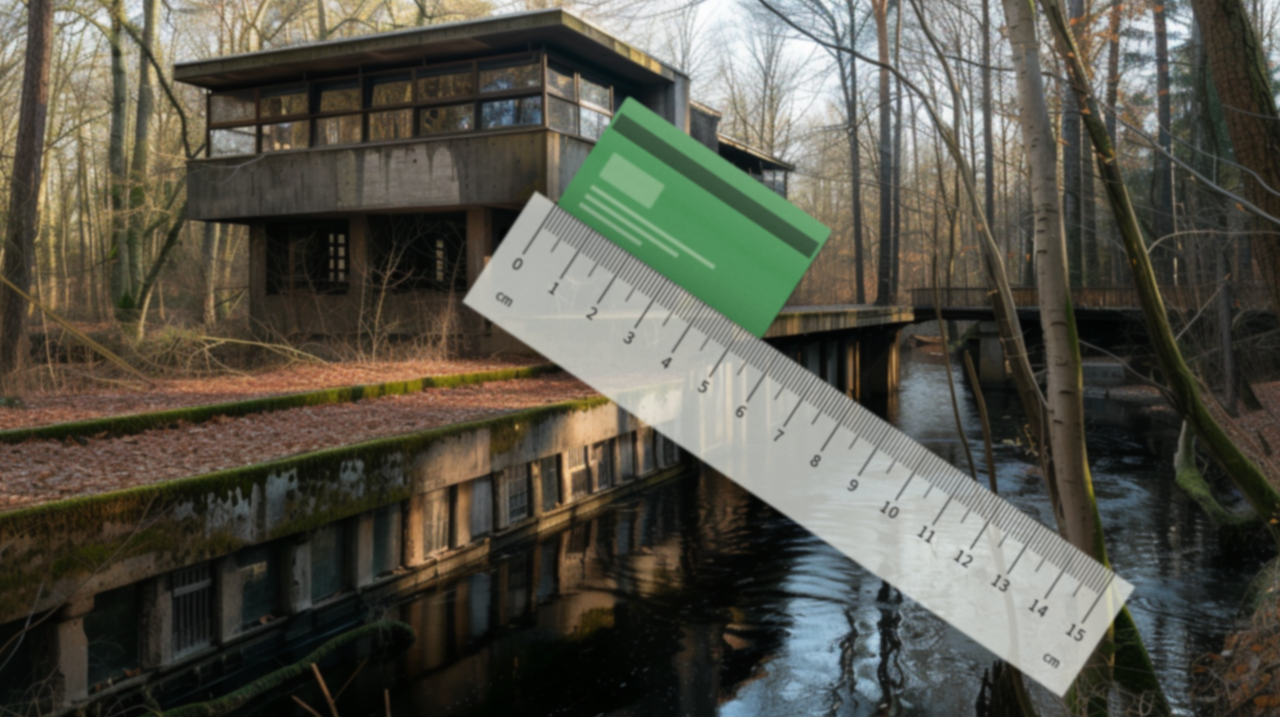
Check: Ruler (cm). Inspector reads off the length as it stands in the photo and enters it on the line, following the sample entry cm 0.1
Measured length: cm 5.5
